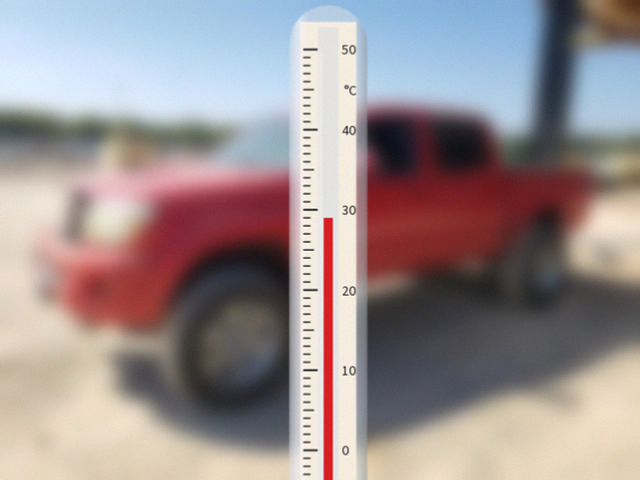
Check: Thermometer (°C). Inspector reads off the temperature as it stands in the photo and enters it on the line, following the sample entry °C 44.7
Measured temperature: °C 29
